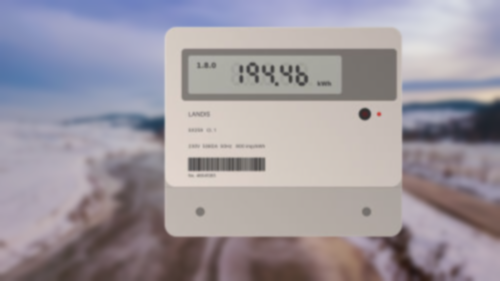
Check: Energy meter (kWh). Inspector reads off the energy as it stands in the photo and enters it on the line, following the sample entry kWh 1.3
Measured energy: kWh 194.46
